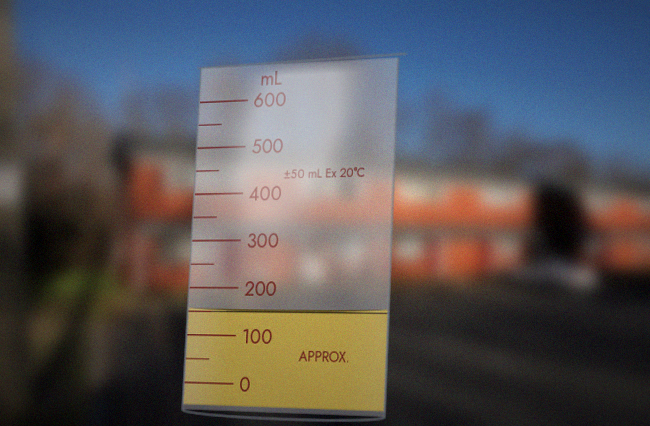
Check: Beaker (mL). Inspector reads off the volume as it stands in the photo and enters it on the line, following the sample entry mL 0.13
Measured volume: mL 150
